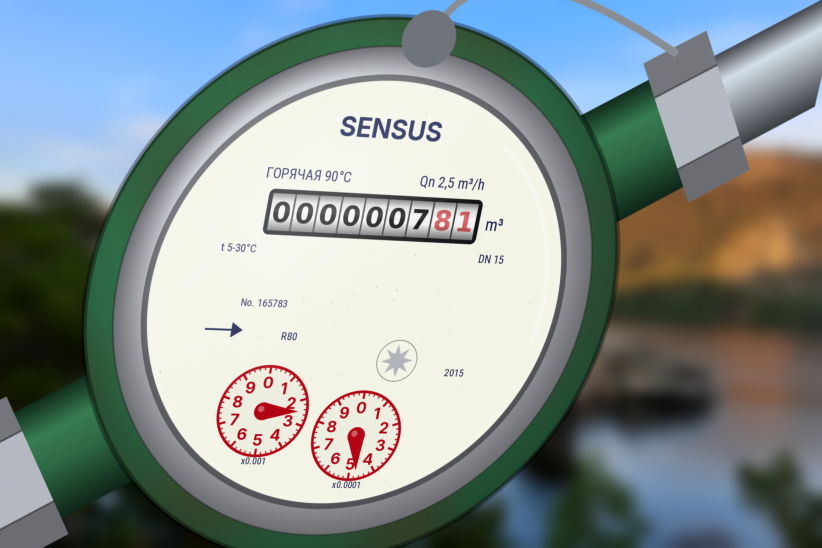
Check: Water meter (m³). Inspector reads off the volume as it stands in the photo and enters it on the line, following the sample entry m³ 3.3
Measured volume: m³ 7.8124
